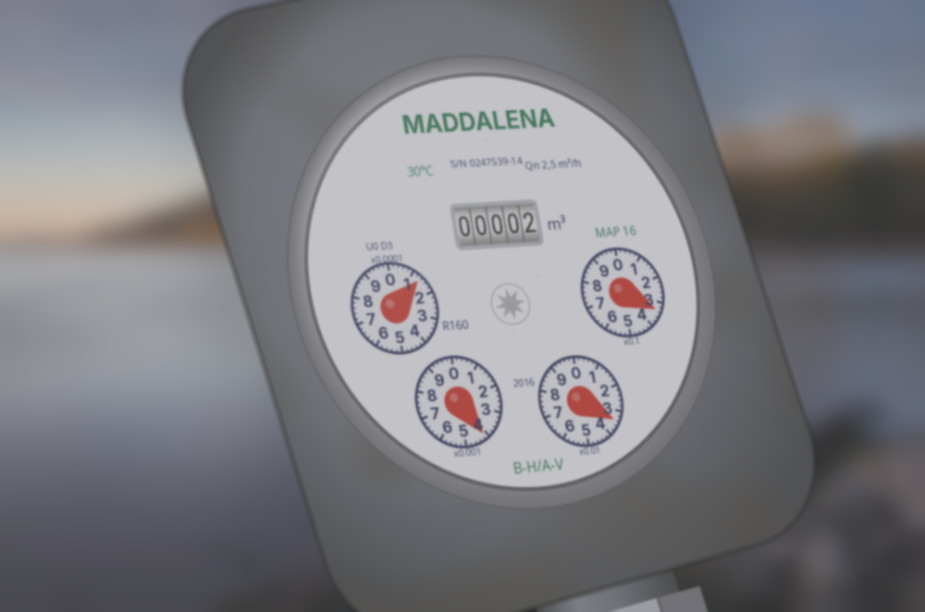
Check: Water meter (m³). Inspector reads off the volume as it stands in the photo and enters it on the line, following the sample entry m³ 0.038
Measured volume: m³ 2.3341
